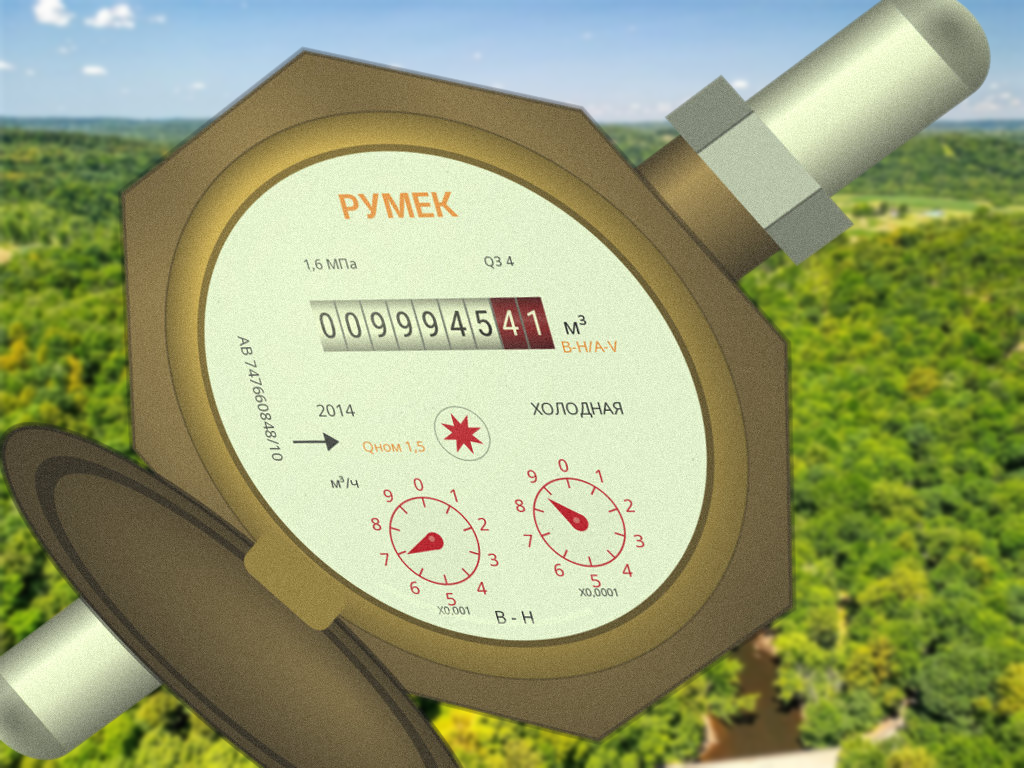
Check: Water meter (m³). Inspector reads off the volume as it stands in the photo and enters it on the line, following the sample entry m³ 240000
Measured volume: m³ 99945.4168
